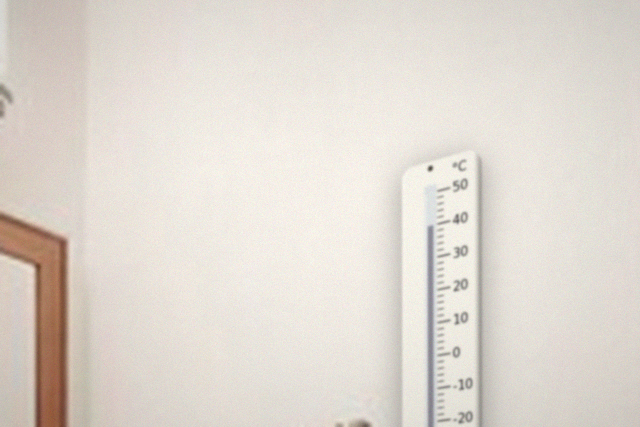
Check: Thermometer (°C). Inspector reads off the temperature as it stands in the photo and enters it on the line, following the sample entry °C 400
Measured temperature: °C 40
